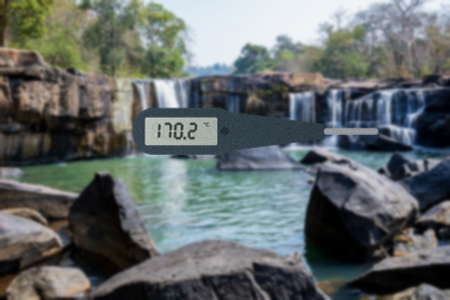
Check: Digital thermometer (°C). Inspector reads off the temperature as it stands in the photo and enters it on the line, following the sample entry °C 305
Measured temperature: °C 170.2
